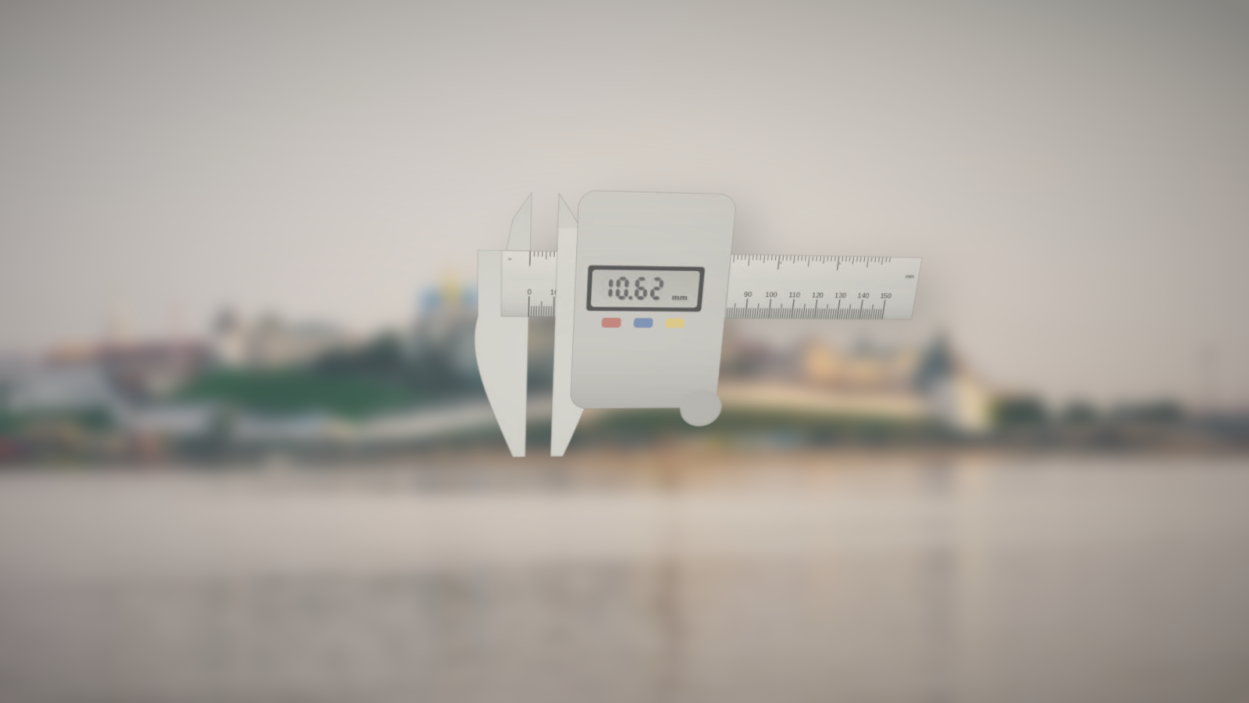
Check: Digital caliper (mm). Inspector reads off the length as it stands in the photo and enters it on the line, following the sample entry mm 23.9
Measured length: mm 10.62
